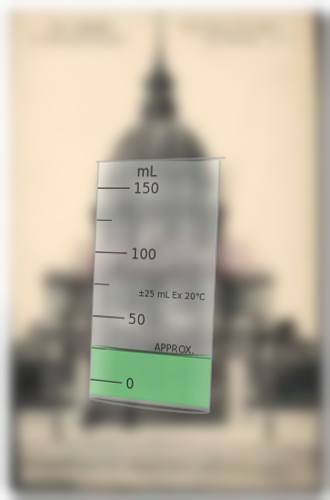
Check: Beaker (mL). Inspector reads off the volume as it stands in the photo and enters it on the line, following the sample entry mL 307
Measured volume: mL 25
